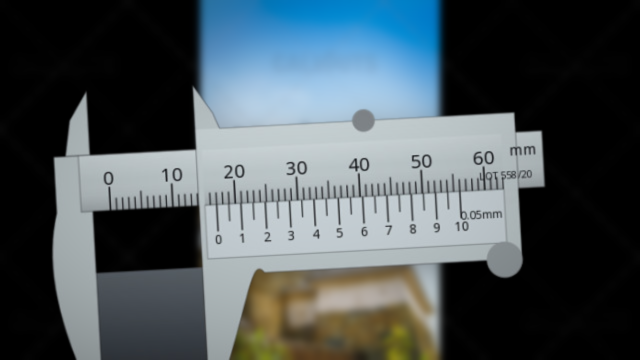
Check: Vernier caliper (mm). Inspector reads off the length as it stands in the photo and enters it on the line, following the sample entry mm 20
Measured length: mm 17.0
